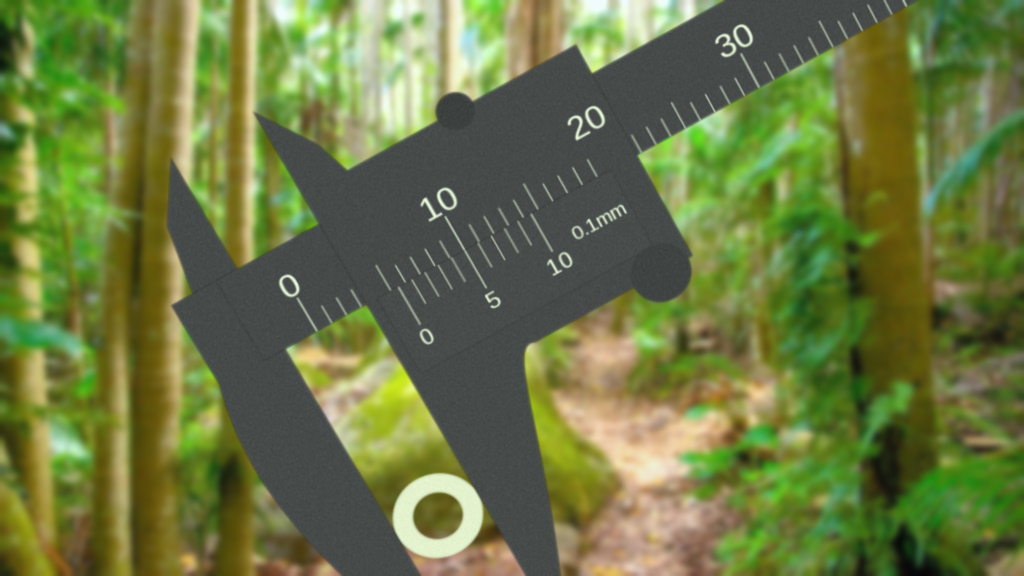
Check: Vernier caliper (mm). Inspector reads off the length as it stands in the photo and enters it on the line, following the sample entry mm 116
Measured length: mm 5.5
